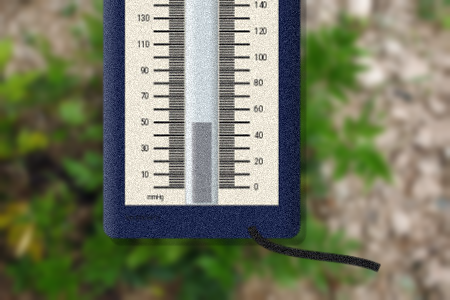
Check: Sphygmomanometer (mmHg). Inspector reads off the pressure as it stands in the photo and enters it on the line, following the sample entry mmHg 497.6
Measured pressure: mmHg 50
